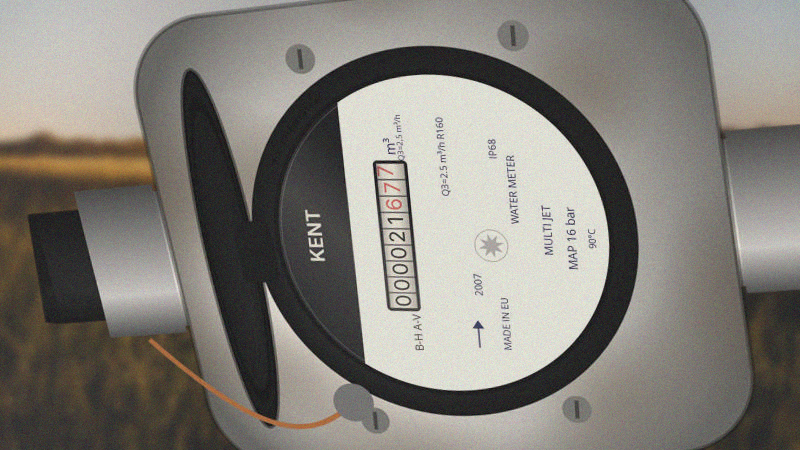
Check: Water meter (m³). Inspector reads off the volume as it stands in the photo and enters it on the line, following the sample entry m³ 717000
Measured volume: m³ 21.677
